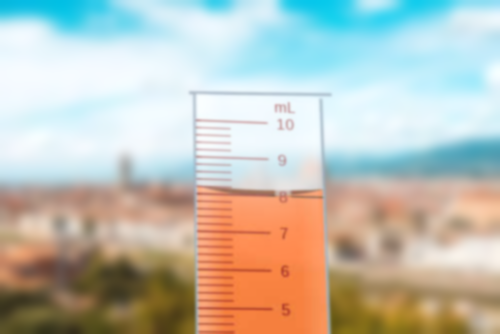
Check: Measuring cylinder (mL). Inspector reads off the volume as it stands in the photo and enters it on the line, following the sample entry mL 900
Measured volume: mL 8
